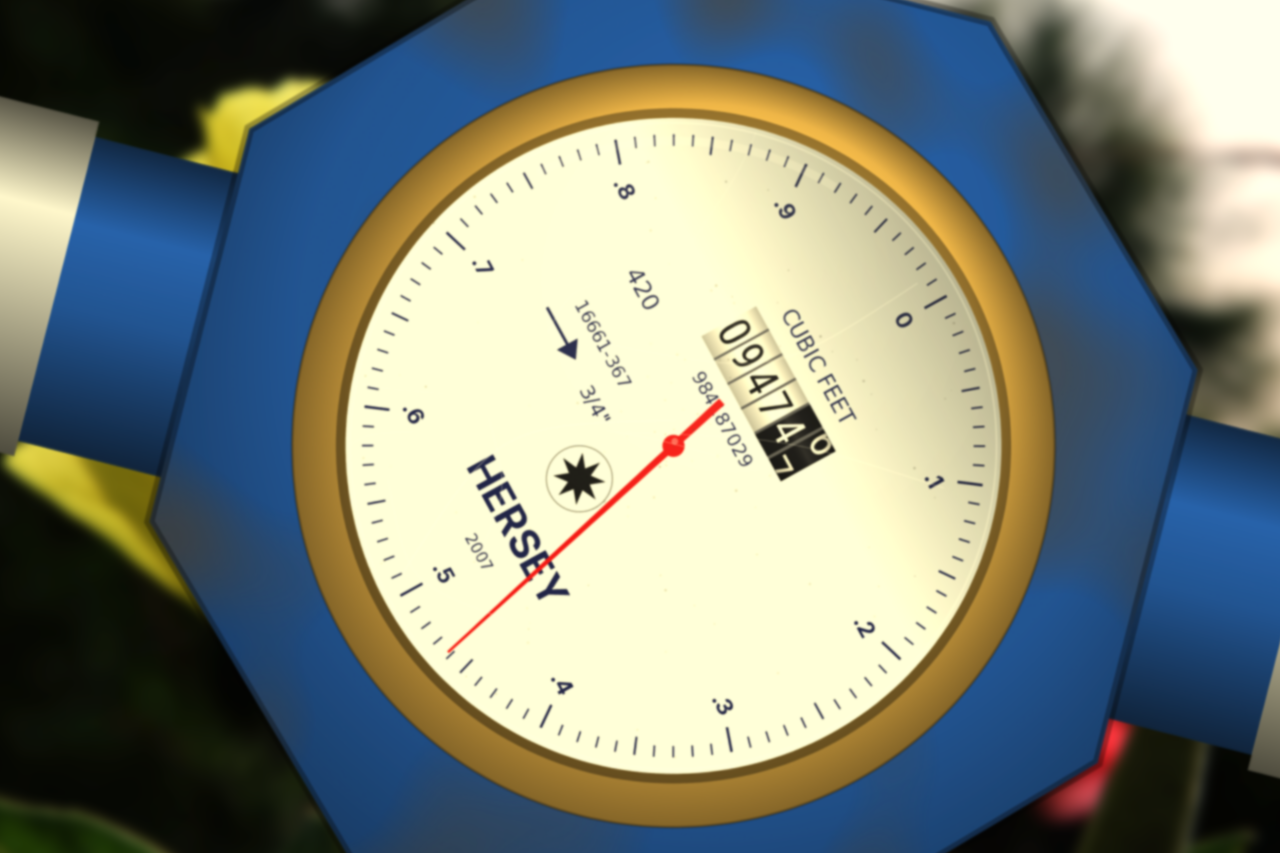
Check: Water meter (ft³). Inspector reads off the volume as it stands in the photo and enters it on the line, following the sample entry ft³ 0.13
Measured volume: ft³ 94746.46
